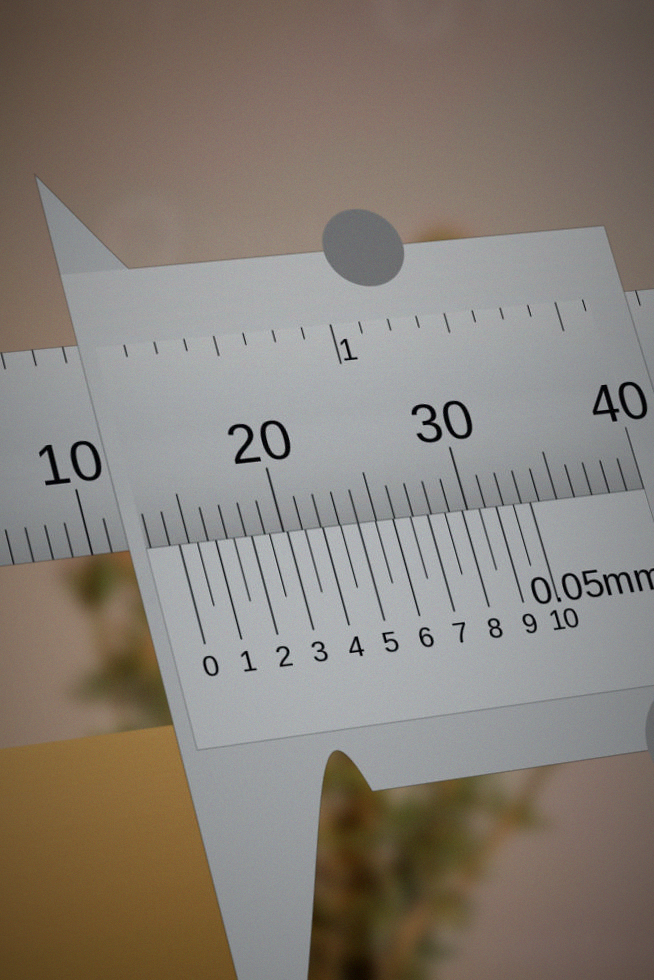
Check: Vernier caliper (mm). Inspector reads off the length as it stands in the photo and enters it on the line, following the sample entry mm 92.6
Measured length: mm 14.5
